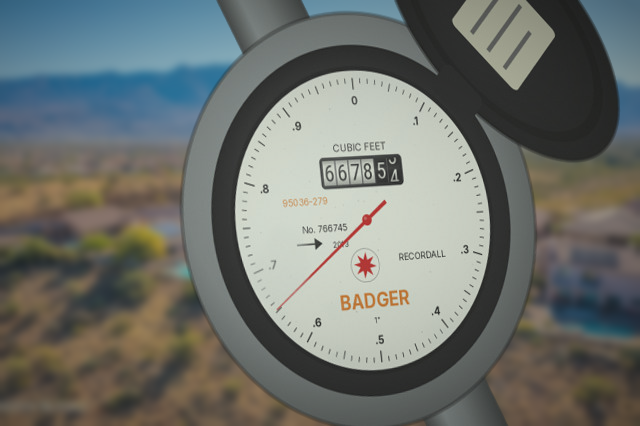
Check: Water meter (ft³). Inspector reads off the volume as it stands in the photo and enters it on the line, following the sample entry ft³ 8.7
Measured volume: ft³ 667853.65
